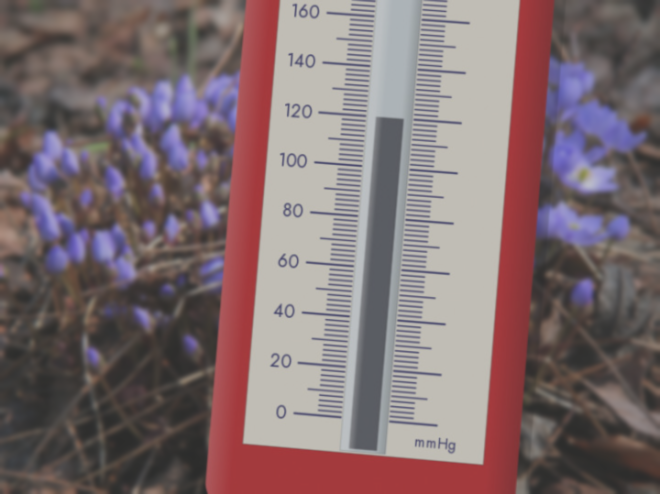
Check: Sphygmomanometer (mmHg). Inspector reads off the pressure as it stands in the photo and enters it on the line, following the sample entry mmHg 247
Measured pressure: mmHg 120
